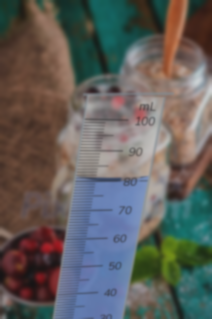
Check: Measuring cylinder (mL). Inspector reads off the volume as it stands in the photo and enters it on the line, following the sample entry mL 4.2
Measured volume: mL 80
